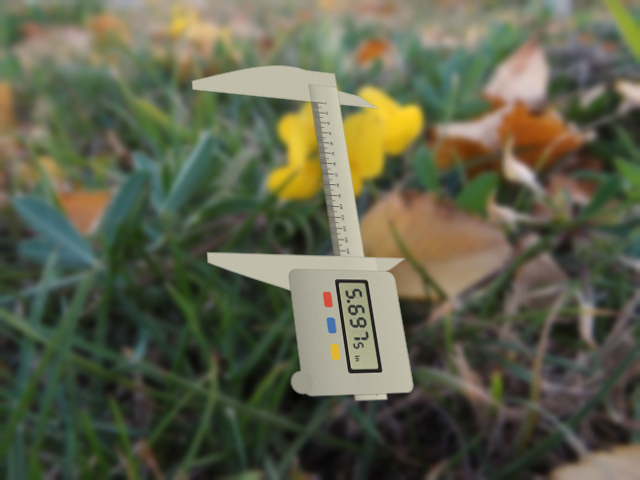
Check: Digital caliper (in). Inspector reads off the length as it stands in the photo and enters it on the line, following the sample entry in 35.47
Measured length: in 5.6975
